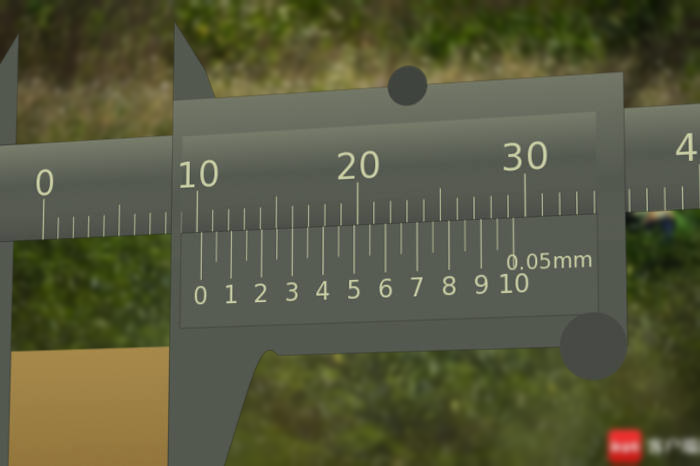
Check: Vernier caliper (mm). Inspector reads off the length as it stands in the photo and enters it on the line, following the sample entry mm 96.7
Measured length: mm 10.3
